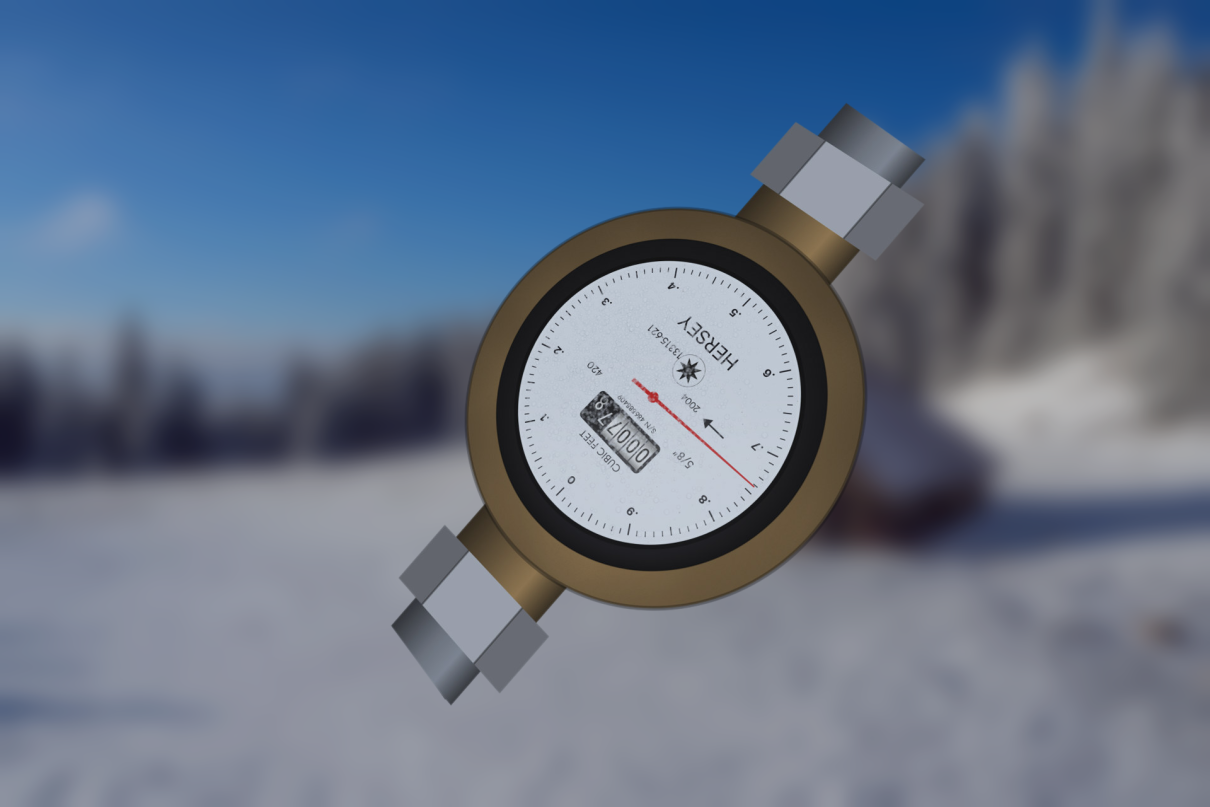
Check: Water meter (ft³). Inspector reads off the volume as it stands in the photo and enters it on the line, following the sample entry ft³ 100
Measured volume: ft³ 777.74
